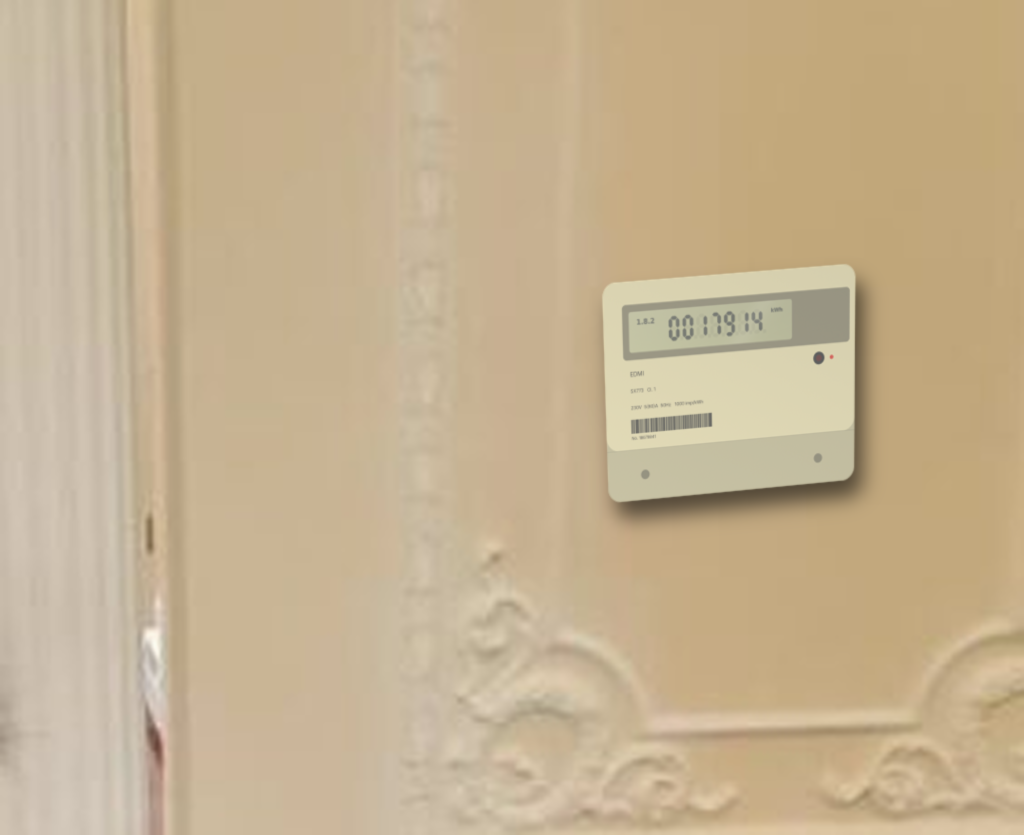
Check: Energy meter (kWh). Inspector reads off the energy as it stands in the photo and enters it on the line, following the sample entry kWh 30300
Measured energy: kWh 17914
